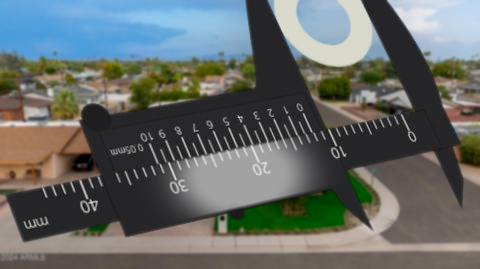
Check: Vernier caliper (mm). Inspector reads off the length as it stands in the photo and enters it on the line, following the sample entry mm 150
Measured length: mm 12.2
